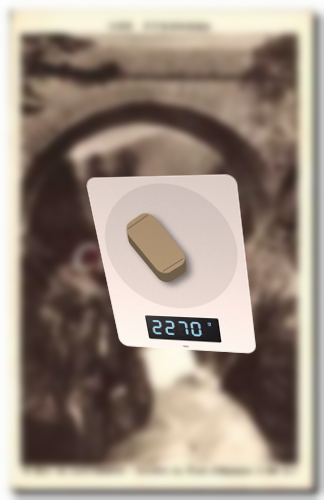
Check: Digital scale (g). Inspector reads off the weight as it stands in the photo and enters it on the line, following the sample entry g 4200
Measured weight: g 2270
